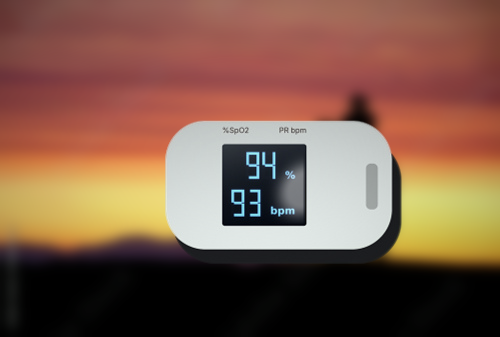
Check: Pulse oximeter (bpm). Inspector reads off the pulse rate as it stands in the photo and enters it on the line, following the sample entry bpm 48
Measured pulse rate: bpm 93
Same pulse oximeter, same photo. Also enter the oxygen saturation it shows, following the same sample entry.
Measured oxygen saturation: % 94
